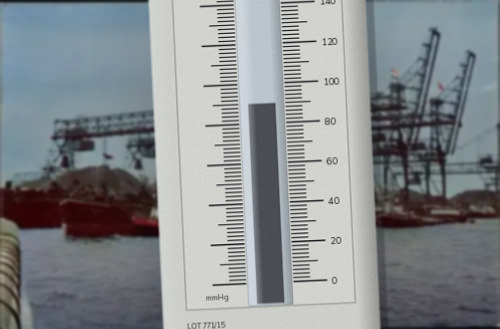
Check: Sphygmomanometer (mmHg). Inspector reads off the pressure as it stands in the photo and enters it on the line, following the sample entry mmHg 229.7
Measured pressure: mmHg 90
